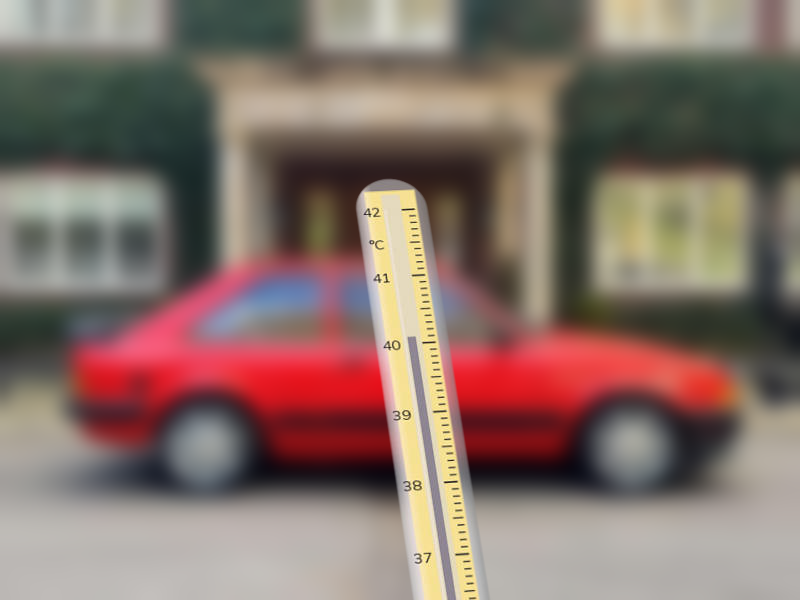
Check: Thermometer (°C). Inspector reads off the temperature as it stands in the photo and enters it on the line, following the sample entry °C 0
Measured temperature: °C 40.1
